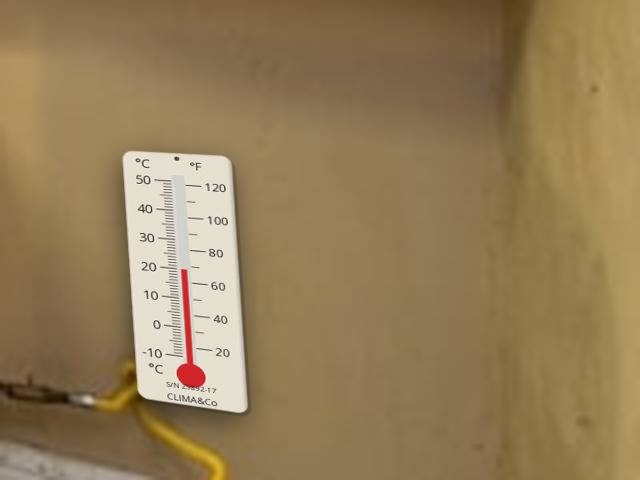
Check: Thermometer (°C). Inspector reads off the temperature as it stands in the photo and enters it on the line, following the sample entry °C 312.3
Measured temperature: °C 20
